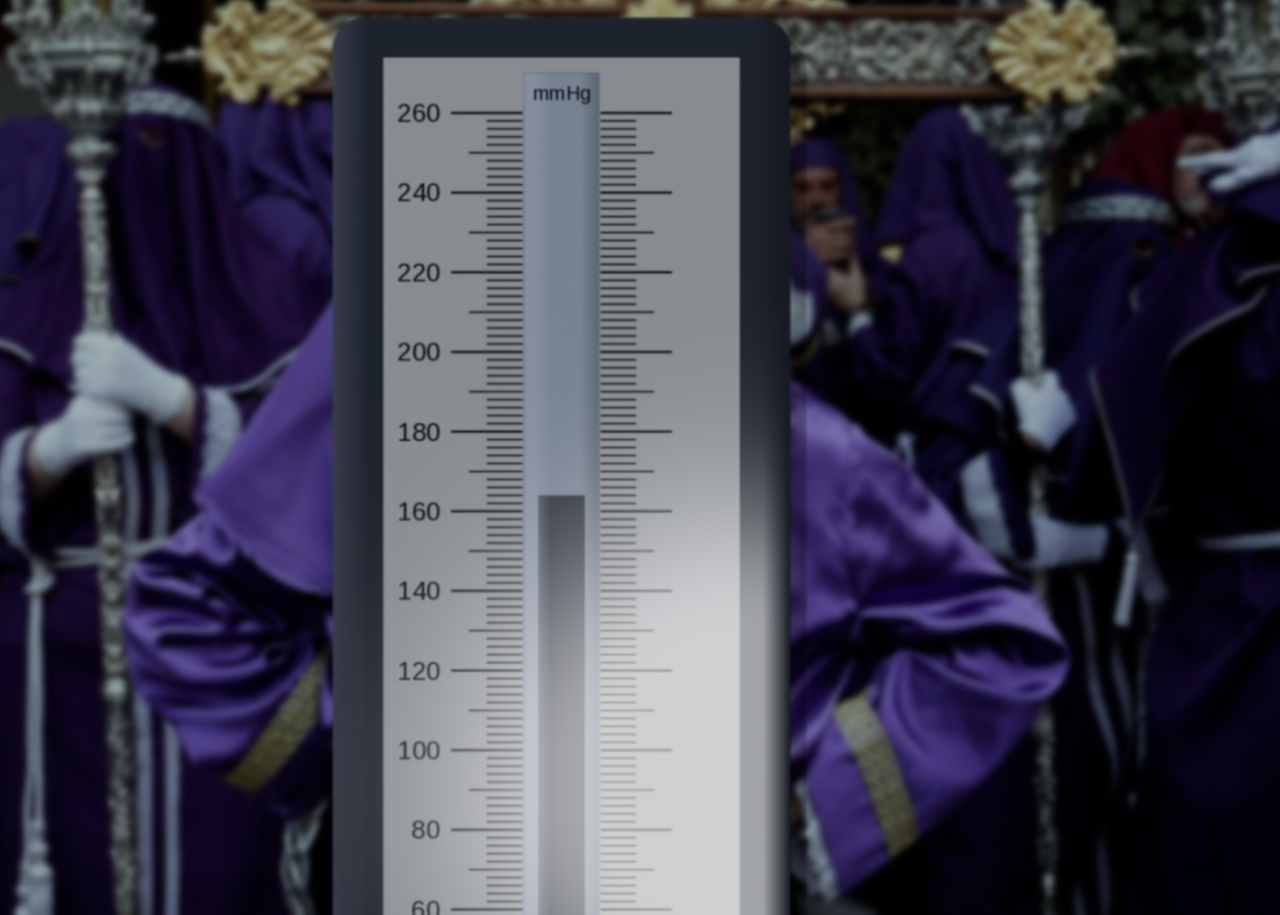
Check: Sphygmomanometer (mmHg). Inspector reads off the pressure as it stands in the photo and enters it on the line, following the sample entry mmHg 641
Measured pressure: mmHg 164
